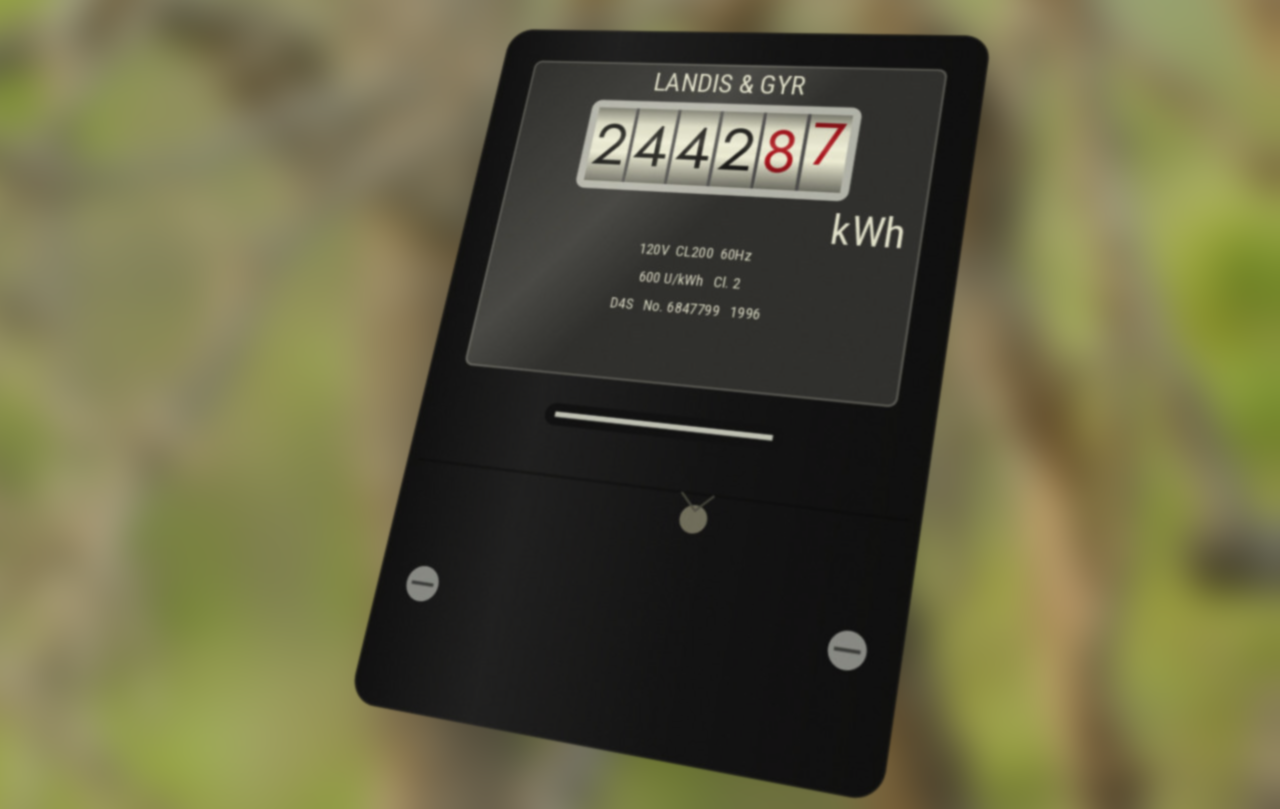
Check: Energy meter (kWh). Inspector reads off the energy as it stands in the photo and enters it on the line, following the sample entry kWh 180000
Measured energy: kWh 2442.87
